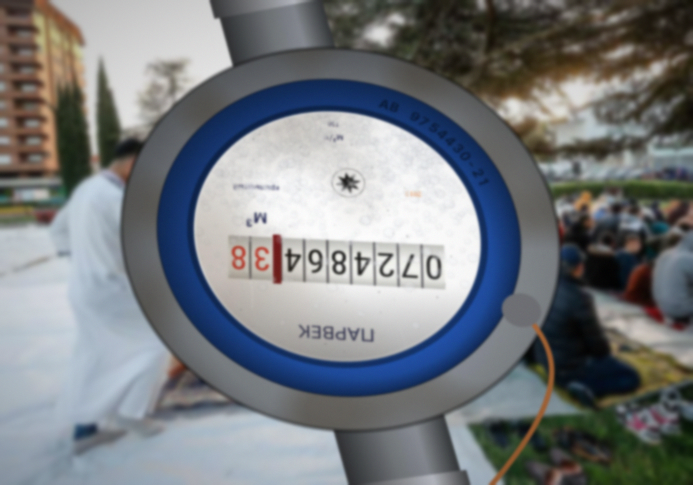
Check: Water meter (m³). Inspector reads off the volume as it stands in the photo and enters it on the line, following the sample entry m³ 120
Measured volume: m³ 724864.38
